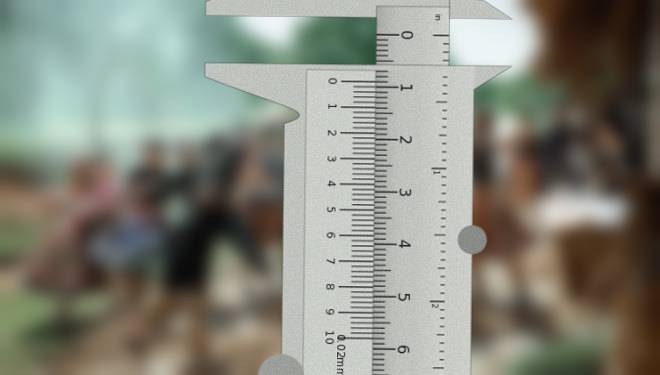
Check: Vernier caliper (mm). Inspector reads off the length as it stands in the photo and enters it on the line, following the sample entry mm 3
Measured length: mm 9.0
